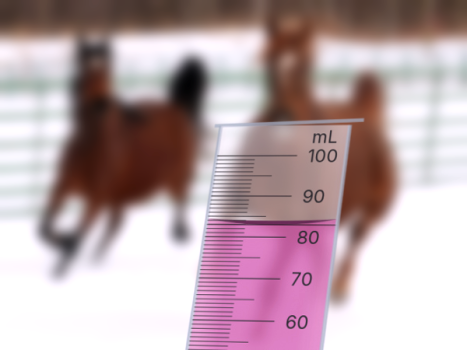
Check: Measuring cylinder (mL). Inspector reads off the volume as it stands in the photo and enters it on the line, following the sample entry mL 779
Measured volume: mL 83
